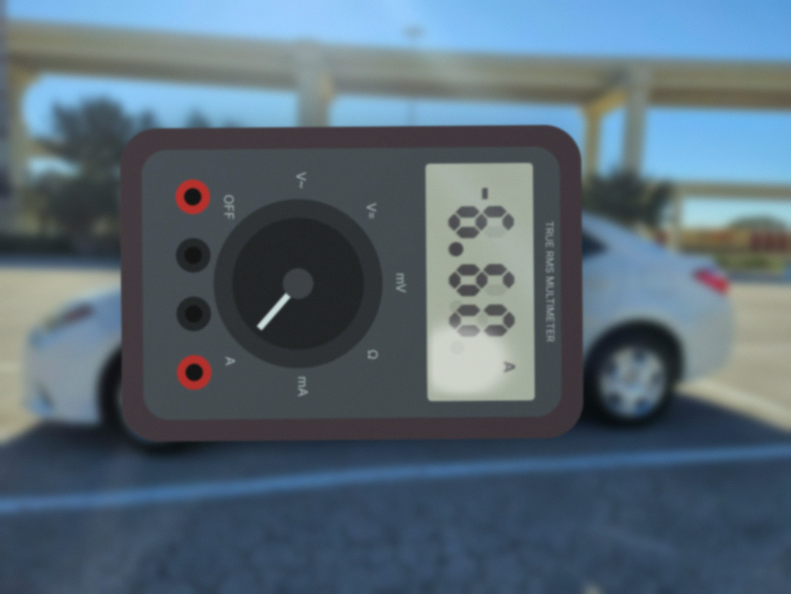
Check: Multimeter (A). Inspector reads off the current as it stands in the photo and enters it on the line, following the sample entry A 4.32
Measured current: A -6.60
